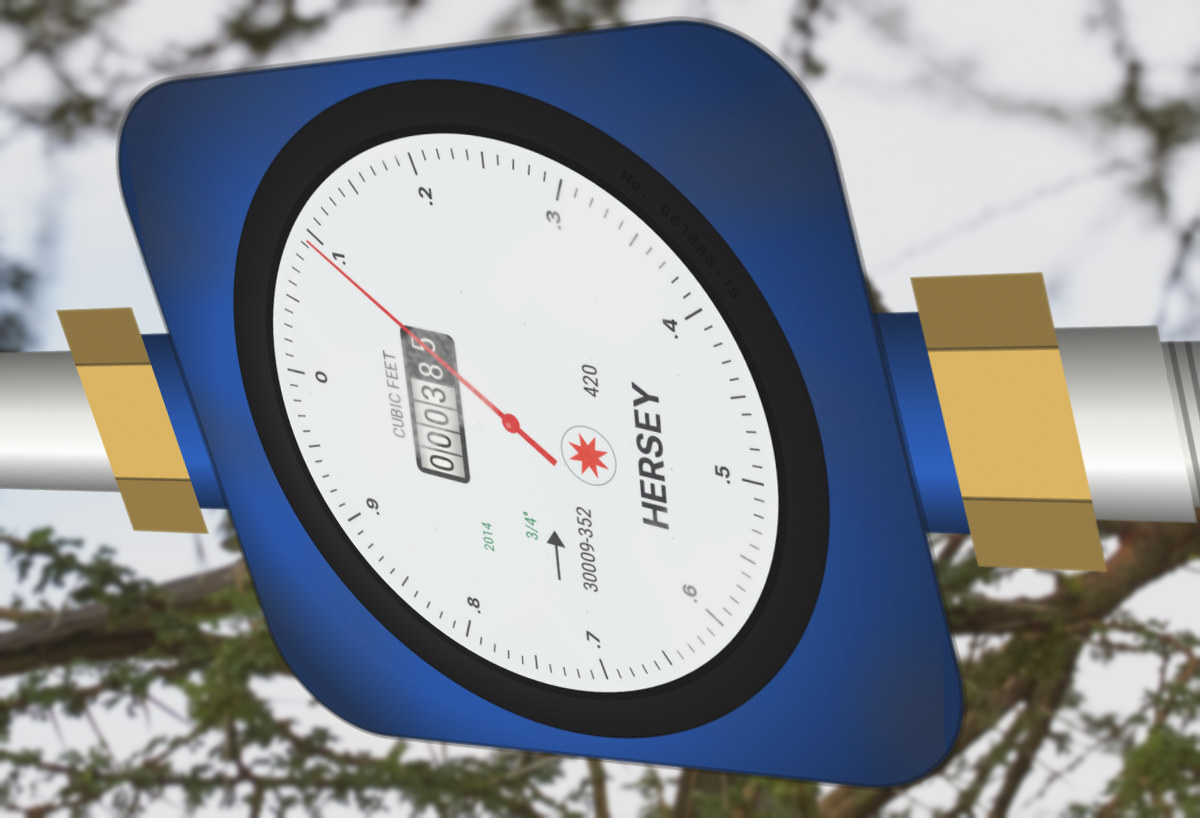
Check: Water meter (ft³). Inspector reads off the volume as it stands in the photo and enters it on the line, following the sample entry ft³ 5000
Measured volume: ft³ 385.09
